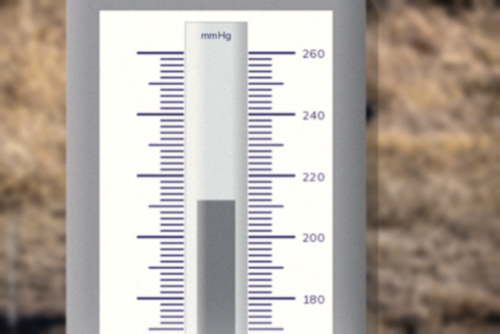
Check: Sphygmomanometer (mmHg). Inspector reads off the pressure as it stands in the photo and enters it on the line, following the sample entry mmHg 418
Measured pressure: mmHg 212
